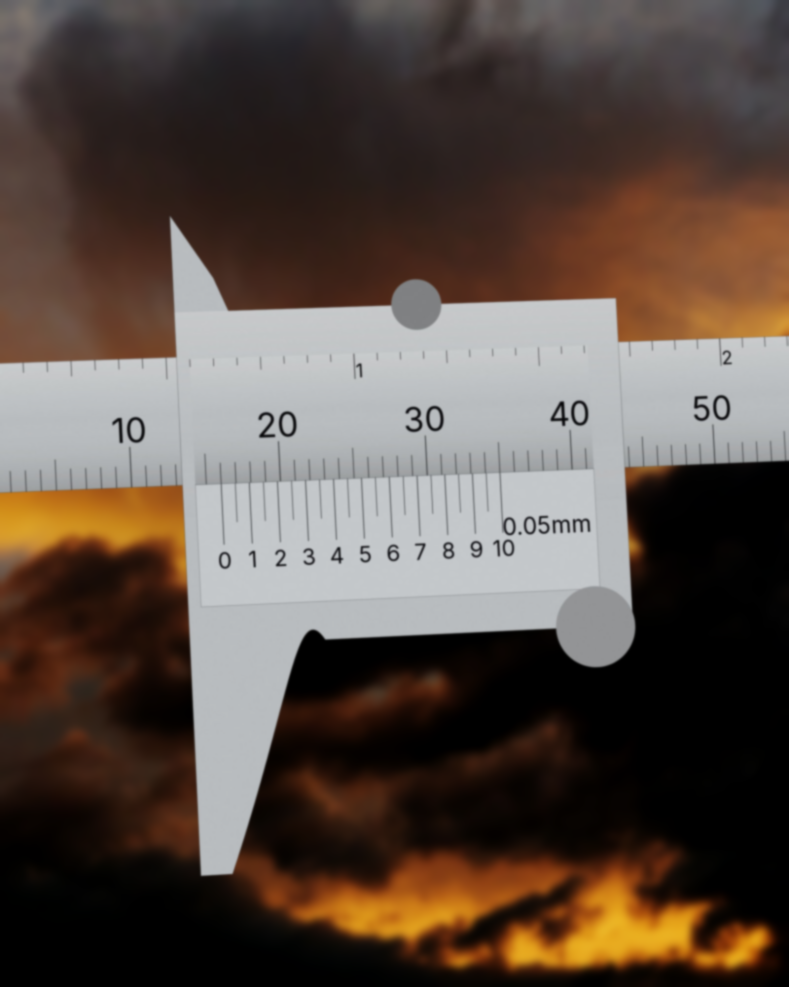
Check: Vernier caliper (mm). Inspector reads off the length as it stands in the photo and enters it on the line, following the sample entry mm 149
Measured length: mm 16.0
